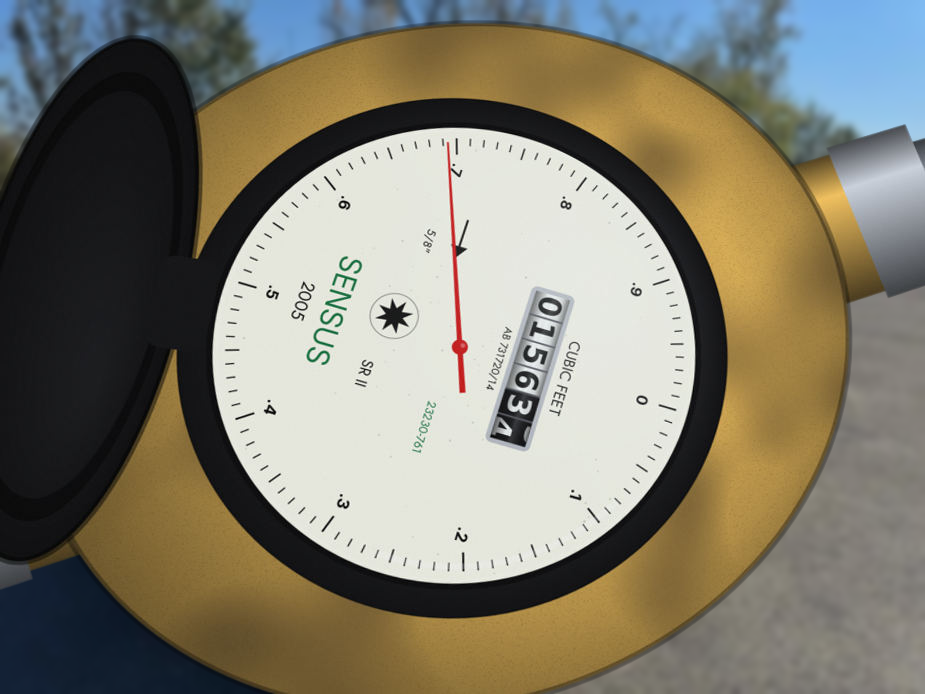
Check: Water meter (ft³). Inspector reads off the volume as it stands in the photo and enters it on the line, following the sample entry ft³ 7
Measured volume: ft³ 15633.69
